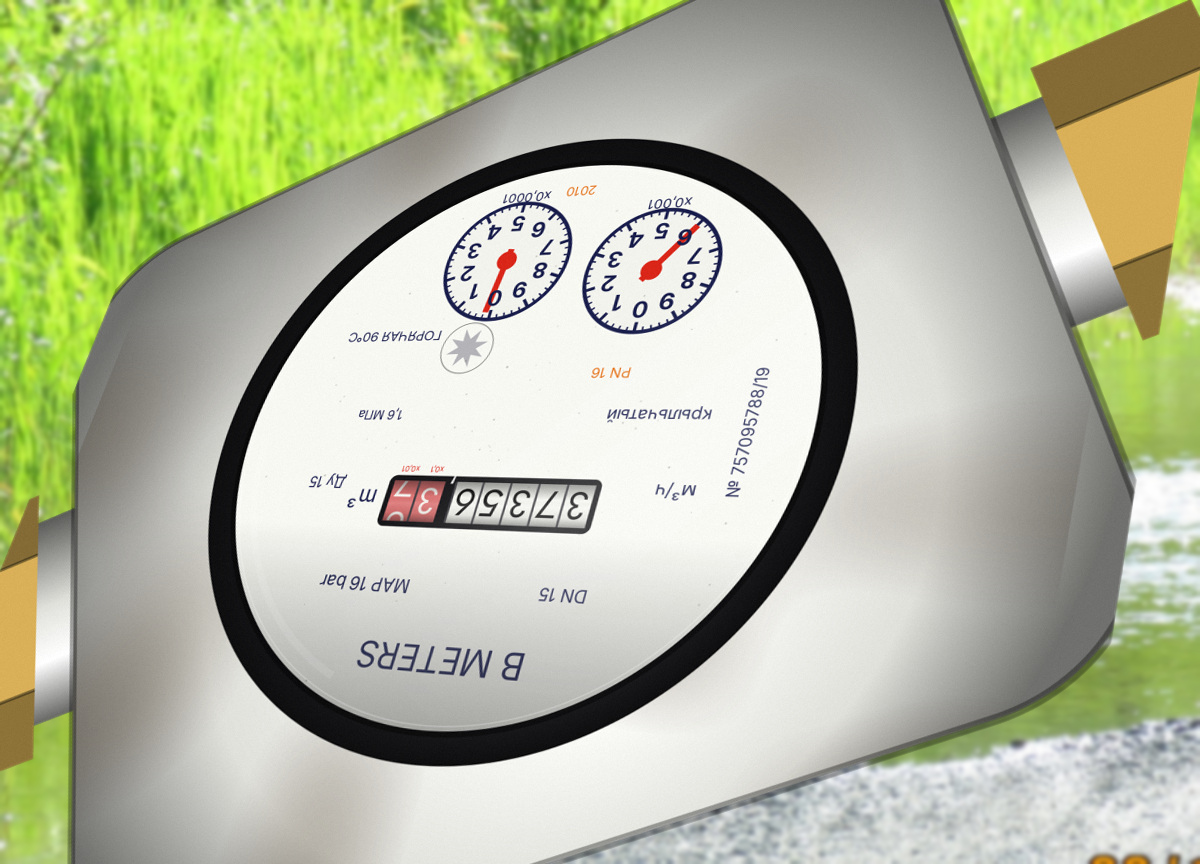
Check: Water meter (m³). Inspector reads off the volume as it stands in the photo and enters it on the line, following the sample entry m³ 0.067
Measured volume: m³ 37356.3660
